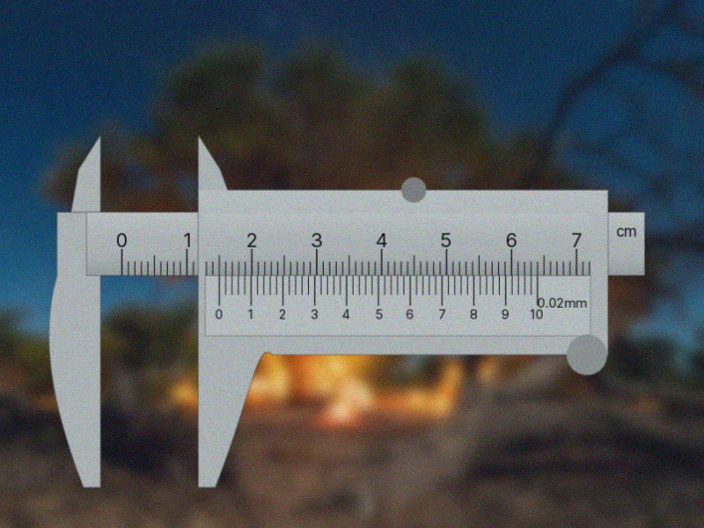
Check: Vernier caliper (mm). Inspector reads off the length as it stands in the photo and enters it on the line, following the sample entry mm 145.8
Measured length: mm 15.0
